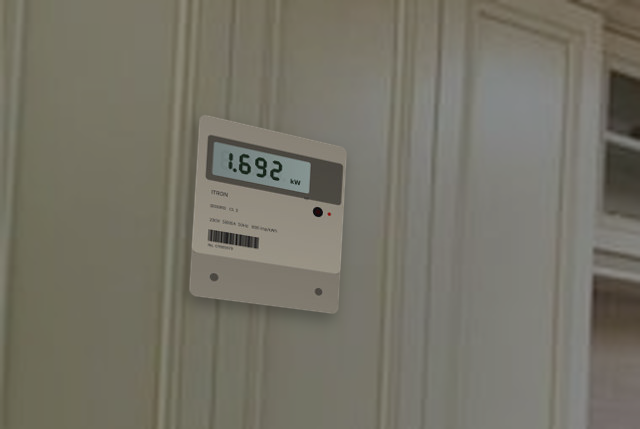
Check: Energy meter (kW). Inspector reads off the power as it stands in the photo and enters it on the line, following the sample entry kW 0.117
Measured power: kW 1.692
